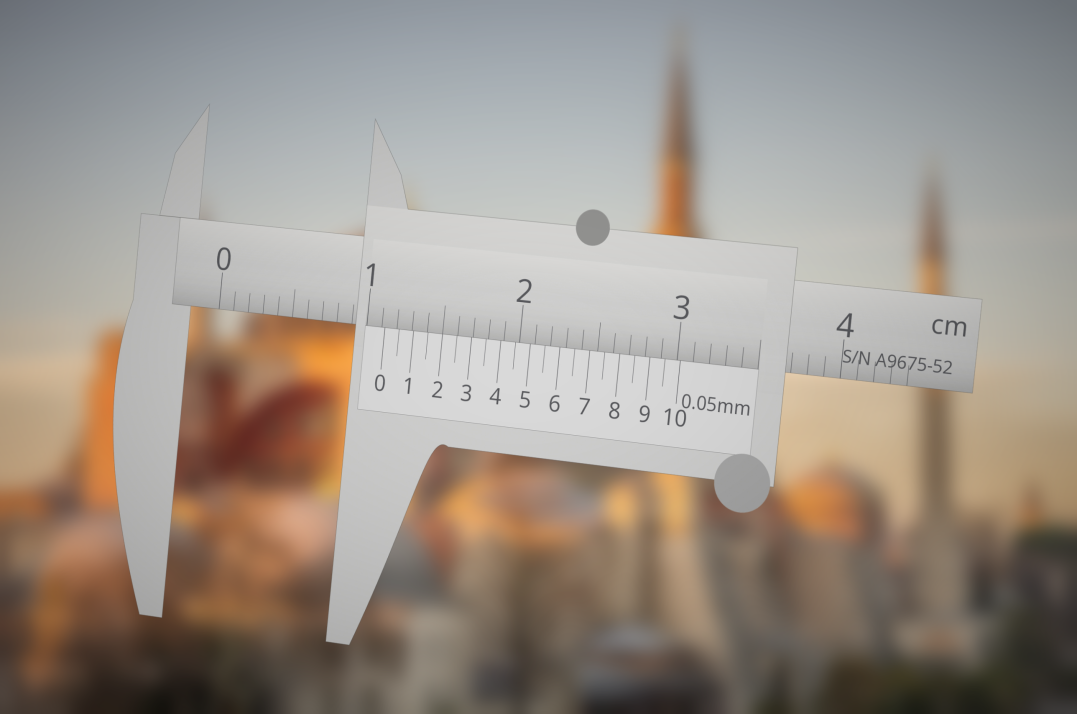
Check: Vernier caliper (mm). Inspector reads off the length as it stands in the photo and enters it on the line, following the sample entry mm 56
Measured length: mm 11.2
